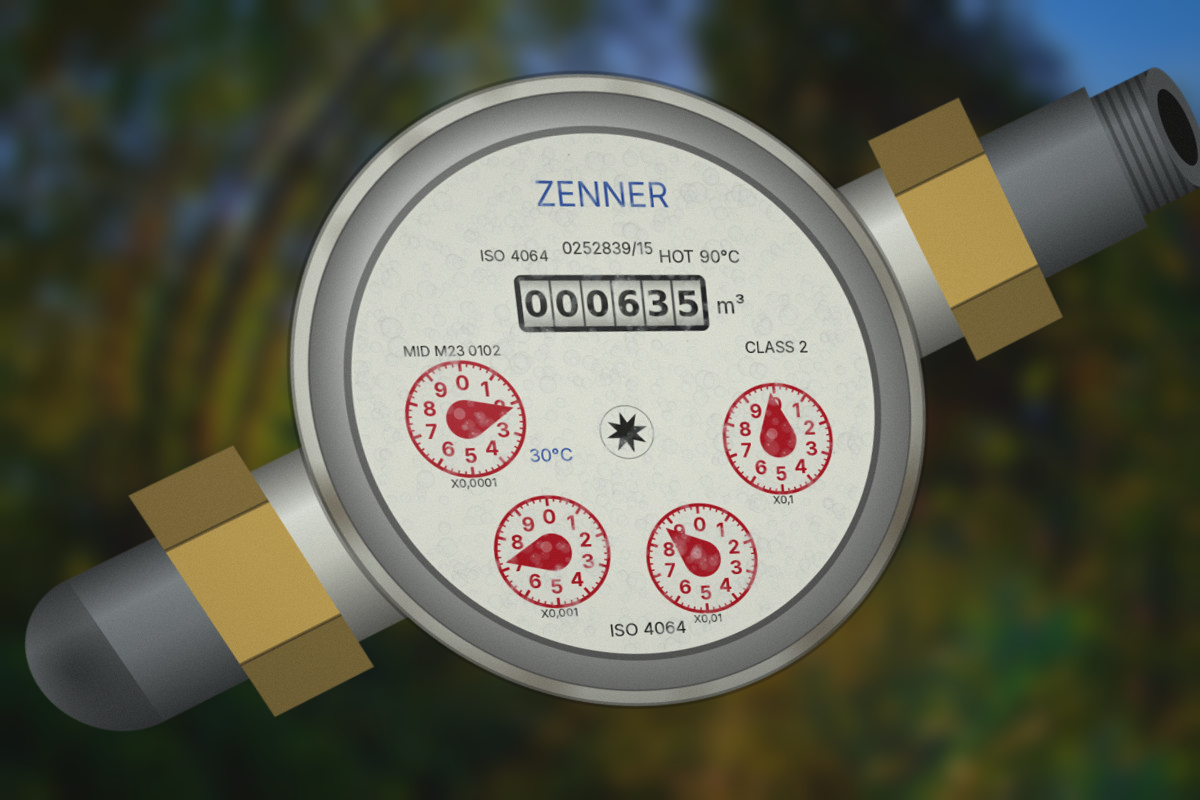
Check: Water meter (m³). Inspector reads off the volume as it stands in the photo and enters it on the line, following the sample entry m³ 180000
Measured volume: m³ 634.9872
